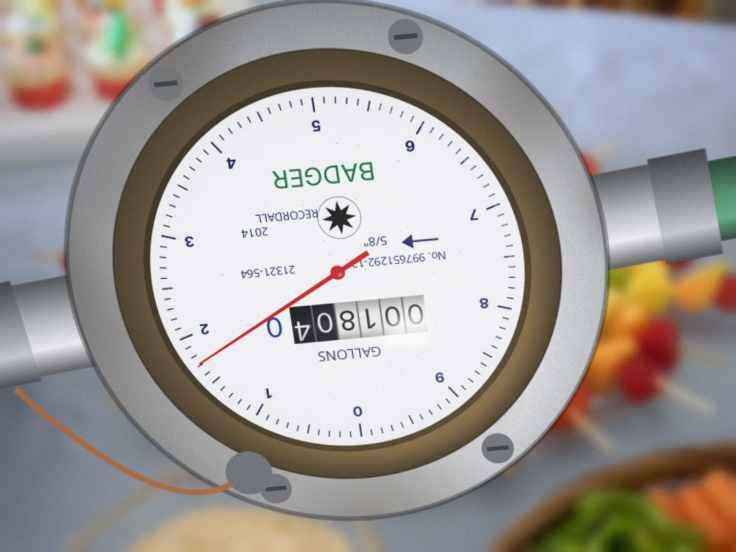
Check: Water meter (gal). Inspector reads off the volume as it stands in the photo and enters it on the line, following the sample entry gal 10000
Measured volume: gal 18041.7
